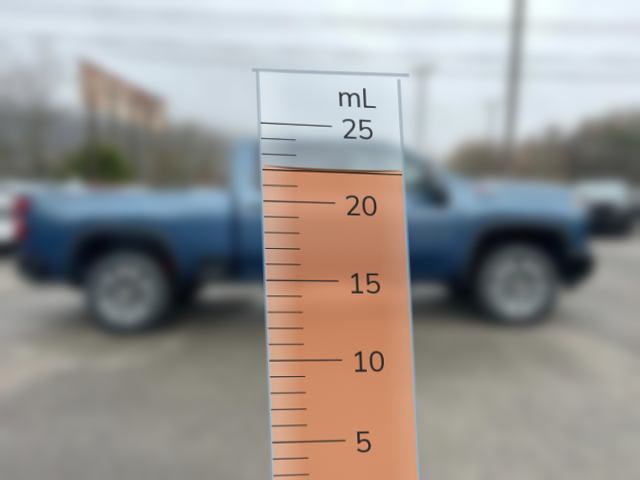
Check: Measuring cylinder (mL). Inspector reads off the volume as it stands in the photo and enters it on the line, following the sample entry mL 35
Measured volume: mL 22
